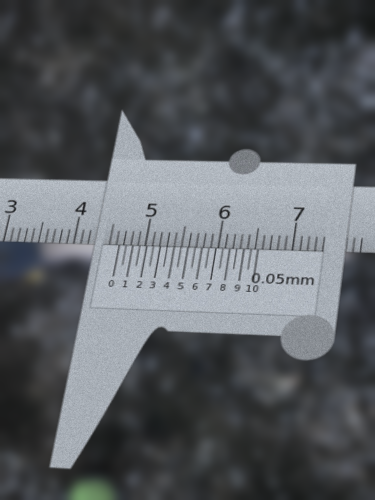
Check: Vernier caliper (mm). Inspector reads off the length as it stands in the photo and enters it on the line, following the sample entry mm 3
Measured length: mm 46.4
